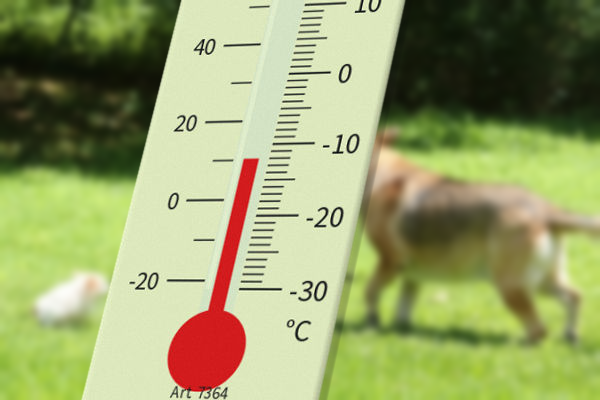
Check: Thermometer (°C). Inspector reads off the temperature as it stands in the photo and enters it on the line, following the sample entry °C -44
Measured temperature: °C -12
